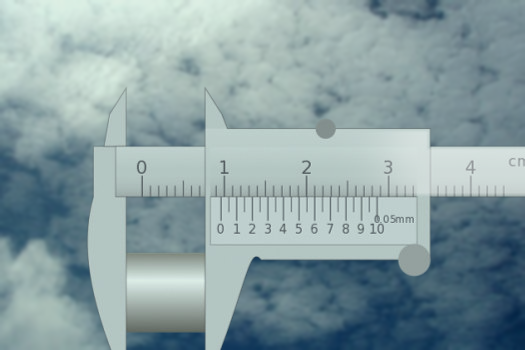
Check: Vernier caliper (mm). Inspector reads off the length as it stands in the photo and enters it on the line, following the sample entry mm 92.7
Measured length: mm 9.6
